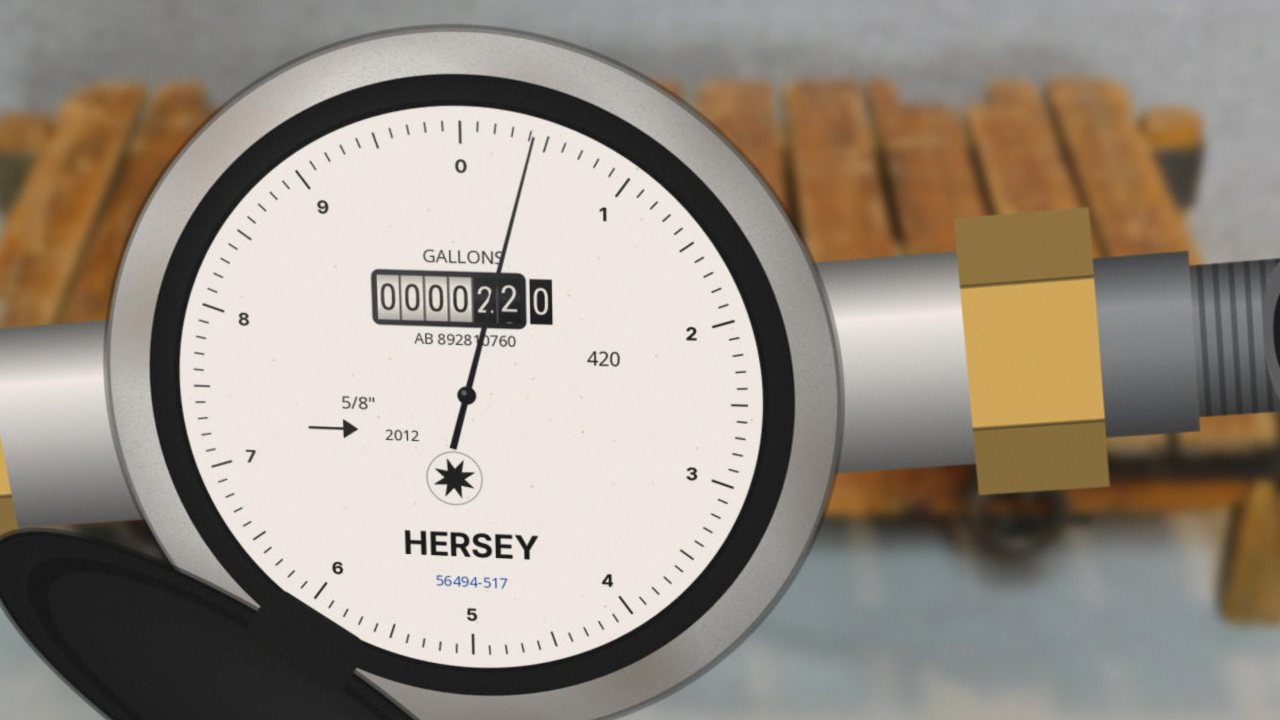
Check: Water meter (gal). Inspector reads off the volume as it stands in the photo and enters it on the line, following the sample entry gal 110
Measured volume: gal 220.4
